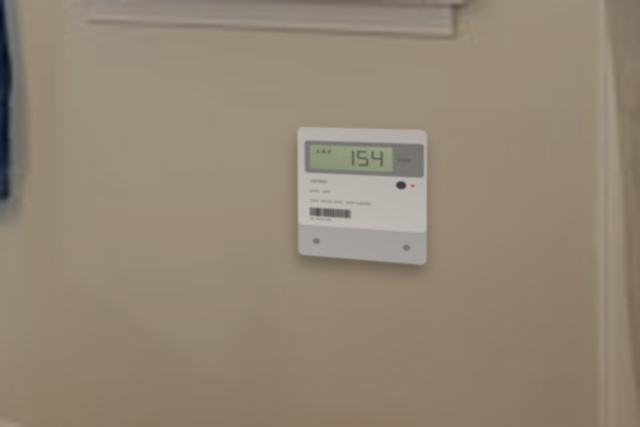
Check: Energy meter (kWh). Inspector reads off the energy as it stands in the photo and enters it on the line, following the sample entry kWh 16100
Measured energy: kWh 154
